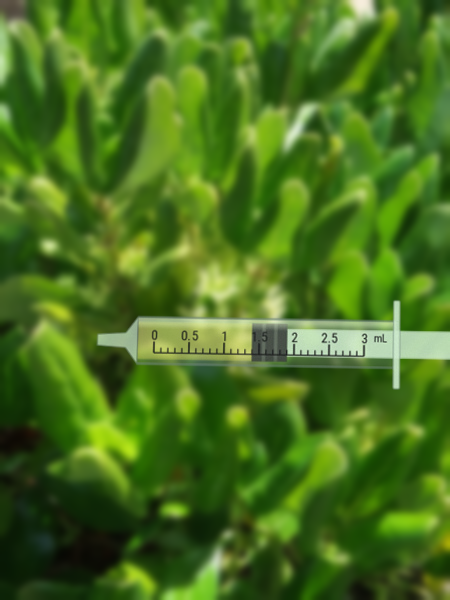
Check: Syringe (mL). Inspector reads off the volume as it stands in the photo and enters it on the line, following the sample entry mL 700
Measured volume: mL 1.4
